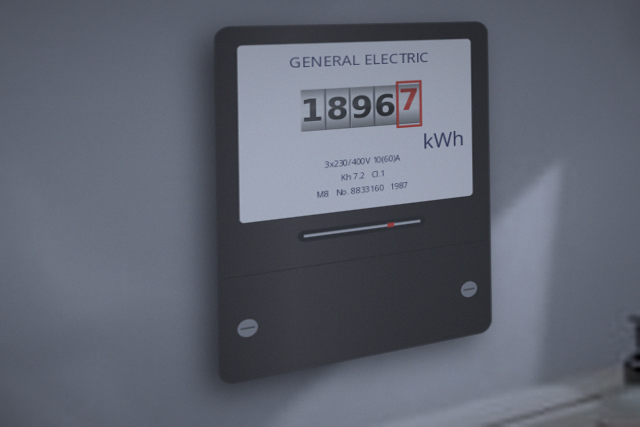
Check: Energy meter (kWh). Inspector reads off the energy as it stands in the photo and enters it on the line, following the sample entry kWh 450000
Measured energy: kWh 1896.7
